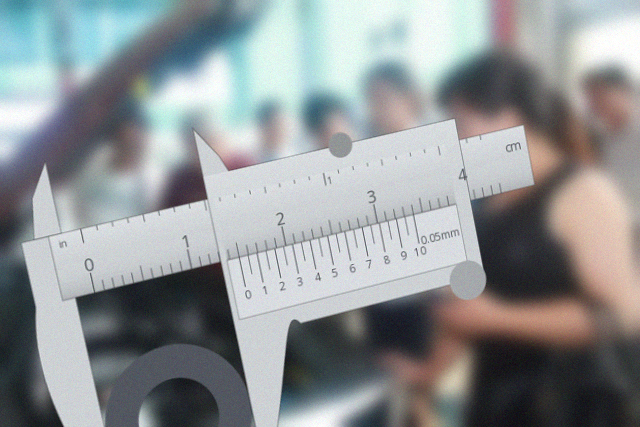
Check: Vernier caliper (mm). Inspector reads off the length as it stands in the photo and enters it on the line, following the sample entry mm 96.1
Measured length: mm 15.0
